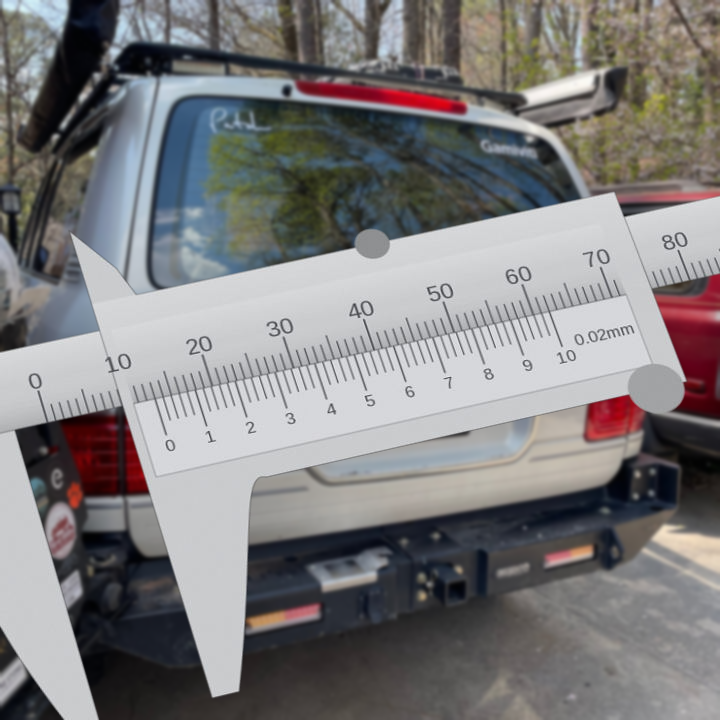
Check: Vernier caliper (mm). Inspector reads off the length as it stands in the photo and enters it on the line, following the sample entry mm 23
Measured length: mm 13.0
